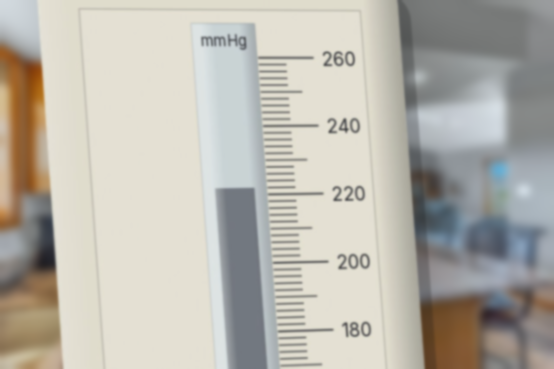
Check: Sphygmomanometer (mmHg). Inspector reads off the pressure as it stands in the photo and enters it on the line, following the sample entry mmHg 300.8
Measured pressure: mmHg 222
